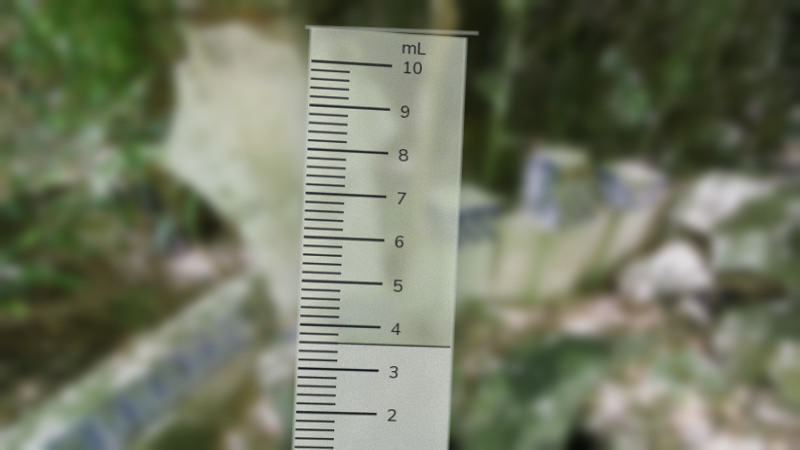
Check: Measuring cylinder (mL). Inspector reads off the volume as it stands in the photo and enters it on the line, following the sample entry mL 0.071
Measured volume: mL 3.6
